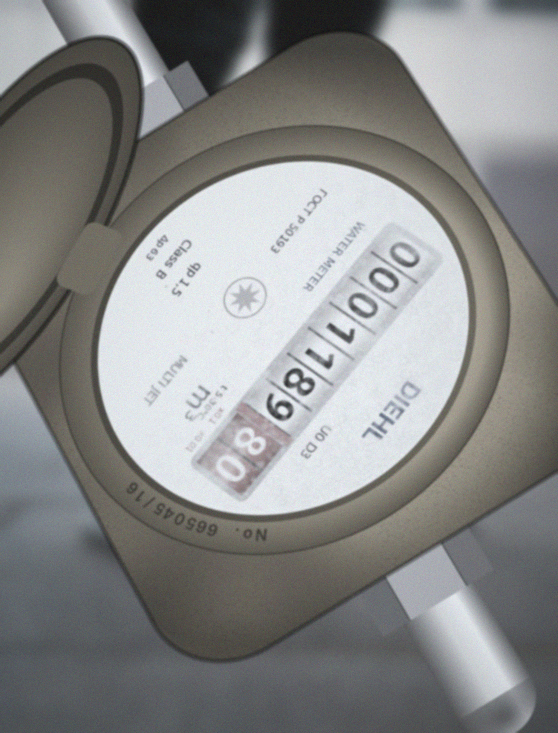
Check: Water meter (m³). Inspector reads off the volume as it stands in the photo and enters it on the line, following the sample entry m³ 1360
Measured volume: m³ 1189.80
